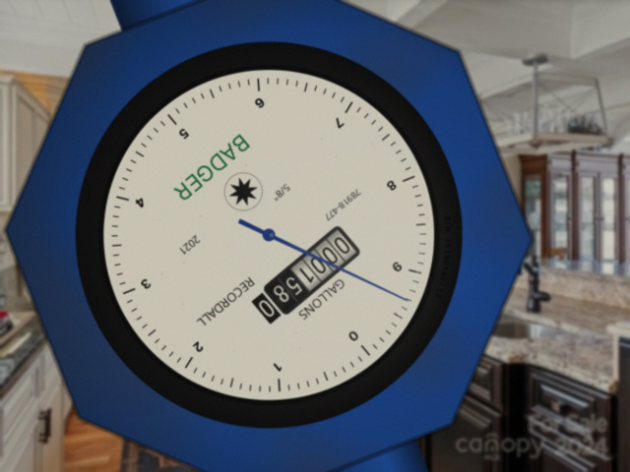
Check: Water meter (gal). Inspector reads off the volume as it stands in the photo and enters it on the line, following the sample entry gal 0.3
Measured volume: gal 1579.3
